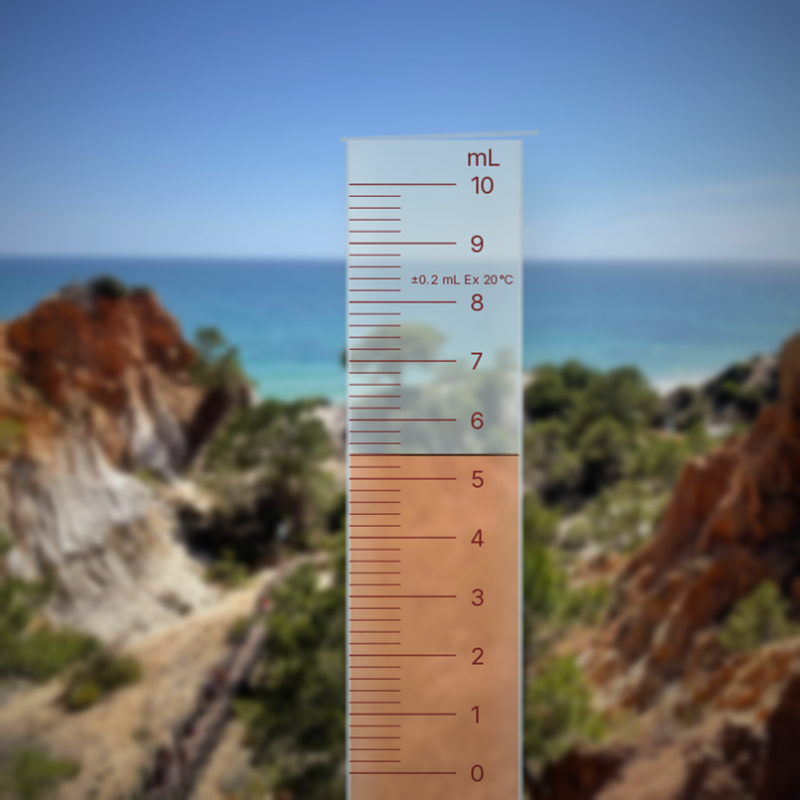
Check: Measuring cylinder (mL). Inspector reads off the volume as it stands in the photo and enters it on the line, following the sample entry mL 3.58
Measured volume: mL 5.4
